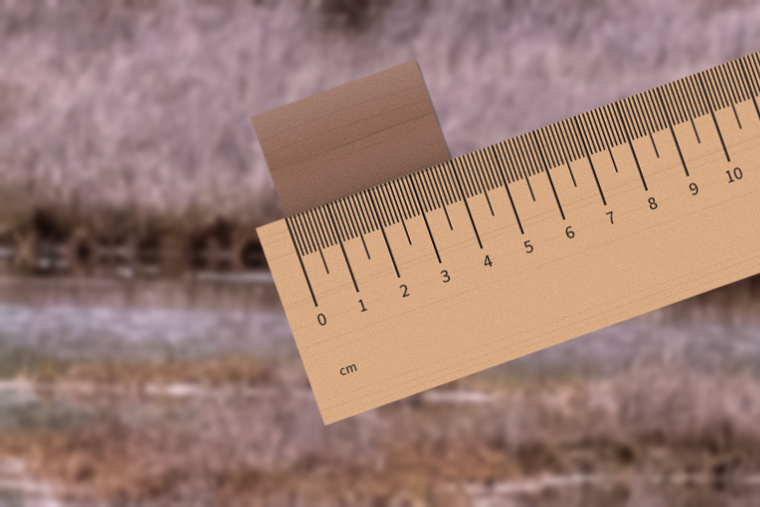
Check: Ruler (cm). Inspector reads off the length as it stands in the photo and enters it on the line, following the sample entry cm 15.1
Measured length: cm 4
